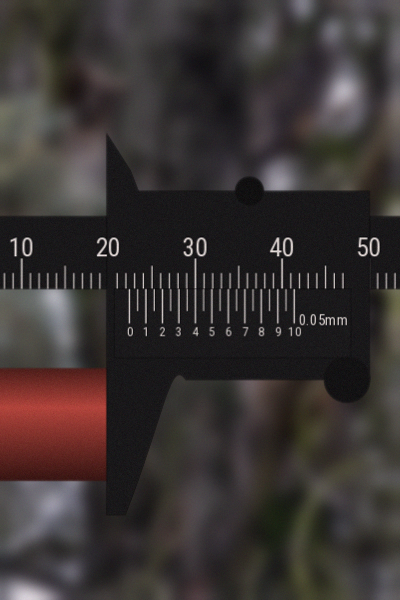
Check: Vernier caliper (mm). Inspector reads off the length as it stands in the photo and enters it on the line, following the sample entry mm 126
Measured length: mm 22.4
